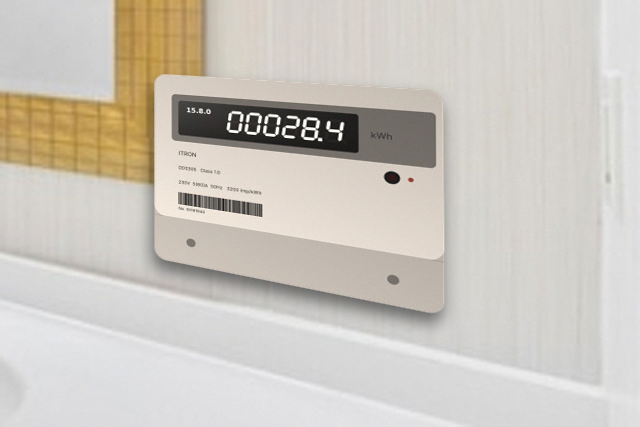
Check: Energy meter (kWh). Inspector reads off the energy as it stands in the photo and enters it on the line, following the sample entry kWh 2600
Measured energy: kWh 28.4
